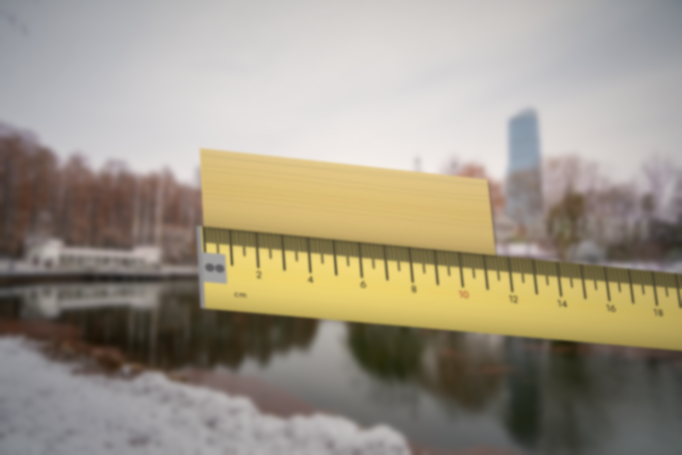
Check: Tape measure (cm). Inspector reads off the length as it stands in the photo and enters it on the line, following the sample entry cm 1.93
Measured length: cm 11.5
